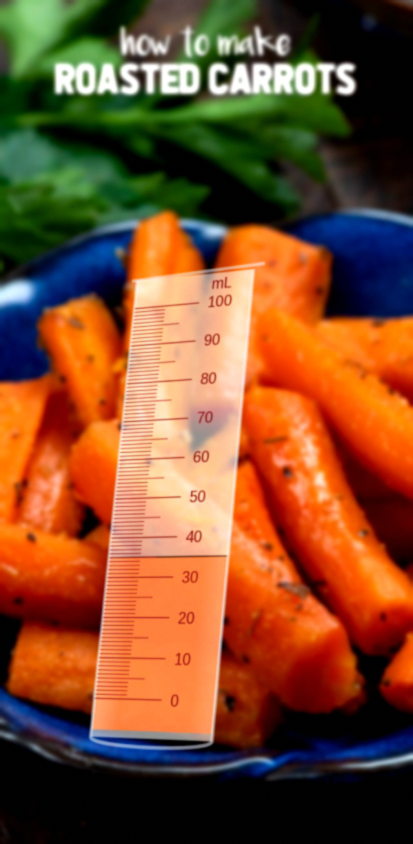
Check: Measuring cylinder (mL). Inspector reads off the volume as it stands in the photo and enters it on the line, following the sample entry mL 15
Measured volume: mL 35
